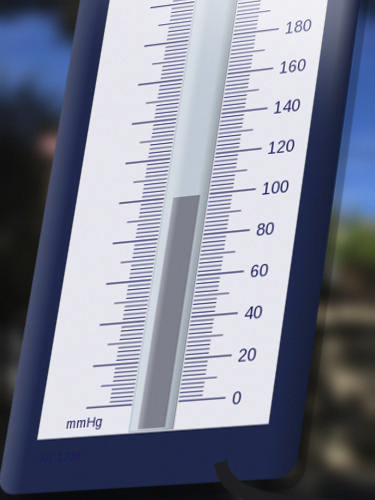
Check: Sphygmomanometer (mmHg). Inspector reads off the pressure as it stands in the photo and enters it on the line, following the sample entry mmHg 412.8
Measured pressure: mmHg 100
